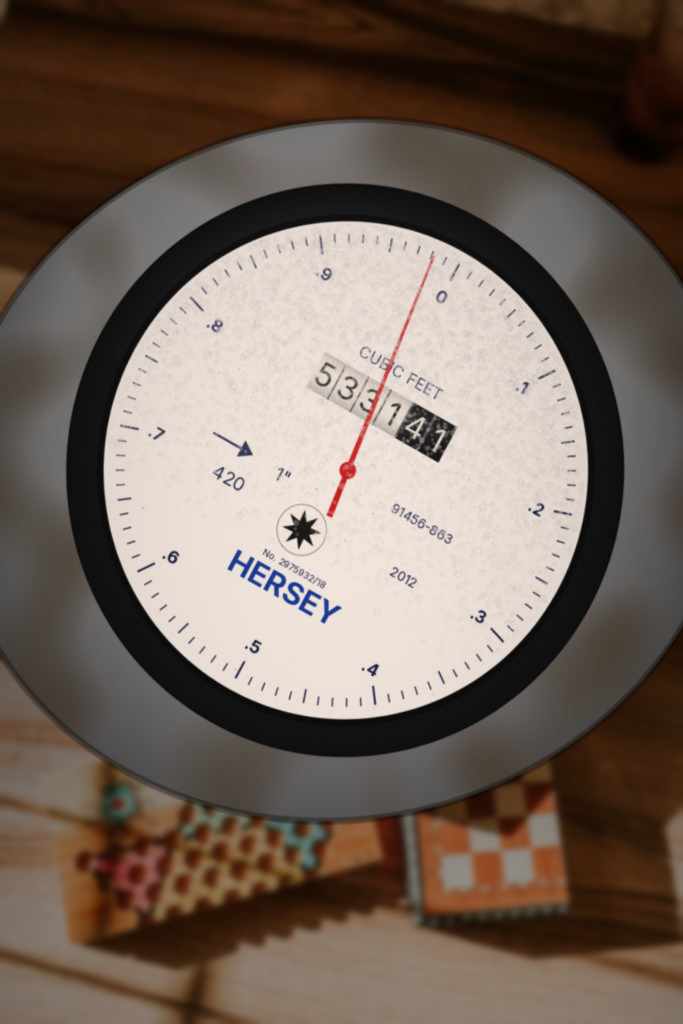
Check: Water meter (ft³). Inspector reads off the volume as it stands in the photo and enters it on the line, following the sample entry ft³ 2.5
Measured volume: ft³ 533140.98
